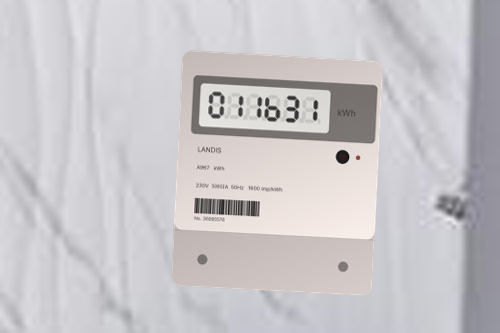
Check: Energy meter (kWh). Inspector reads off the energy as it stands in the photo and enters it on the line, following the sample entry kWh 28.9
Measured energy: kWh 11631
